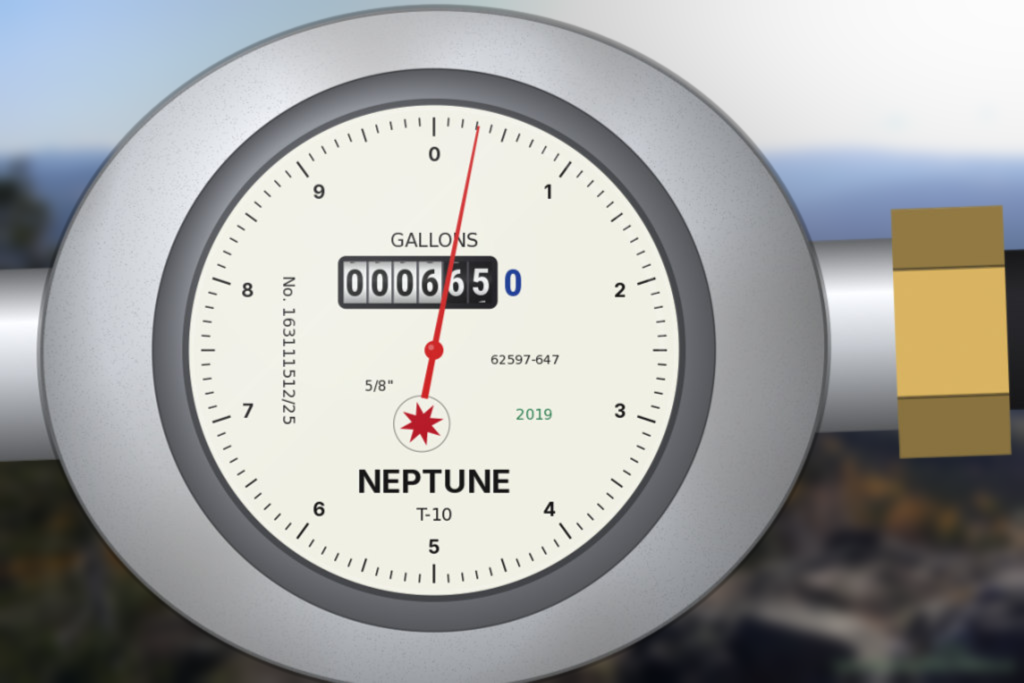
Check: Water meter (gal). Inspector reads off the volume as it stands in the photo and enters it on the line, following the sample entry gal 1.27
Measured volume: gal 6650.3
